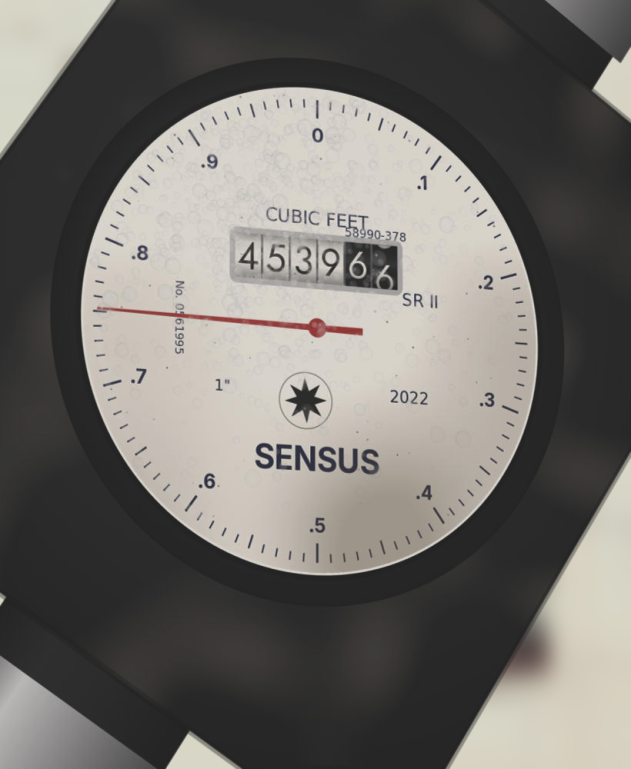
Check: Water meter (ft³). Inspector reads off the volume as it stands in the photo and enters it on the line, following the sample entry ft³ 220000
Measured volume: ft³ 453965.75
